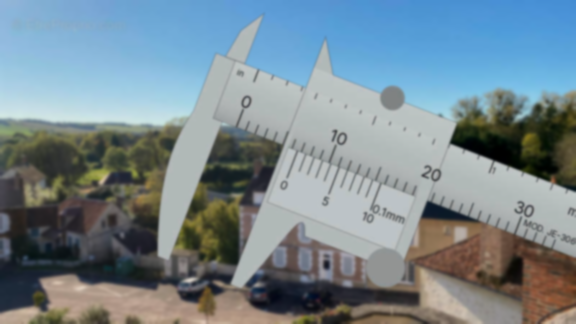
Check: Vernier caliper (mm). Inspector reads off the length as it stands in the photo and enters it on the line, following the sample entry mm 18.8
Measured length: mm 6.6
